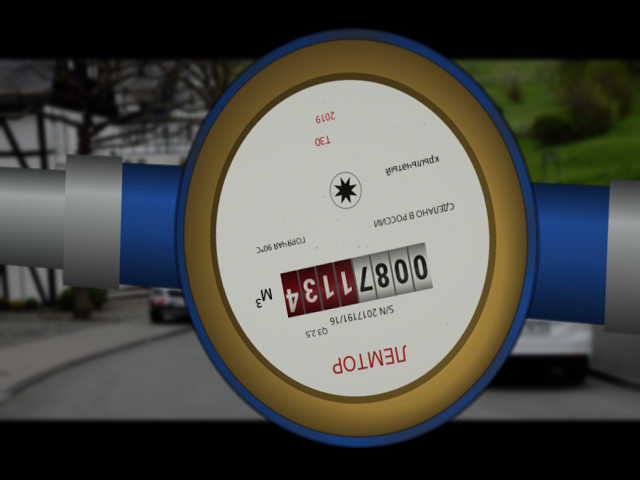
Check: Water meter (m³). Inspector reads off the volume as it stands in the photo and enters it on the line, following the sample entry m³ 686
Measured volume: m³ 87.1134
